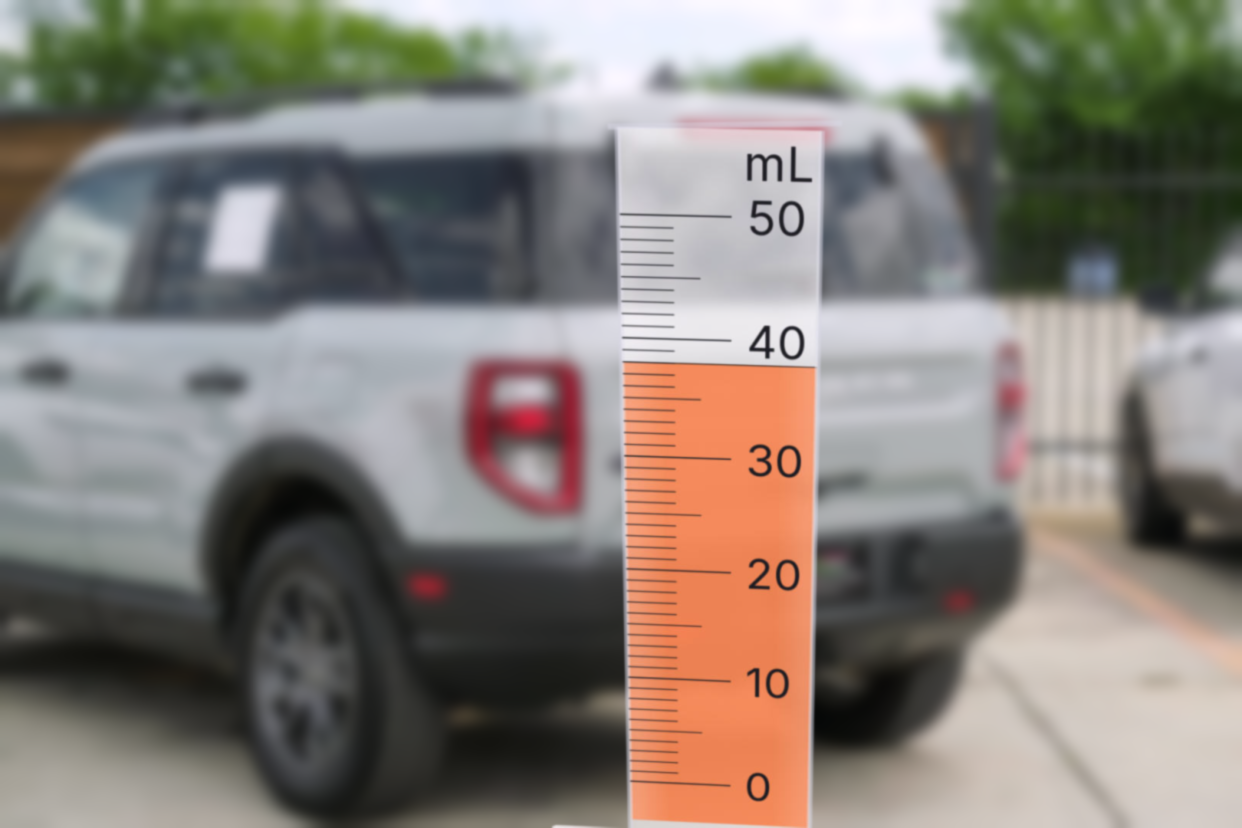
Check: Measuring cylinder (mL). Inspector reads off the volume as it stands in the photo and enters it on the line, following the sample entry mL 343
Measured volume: mL 38
